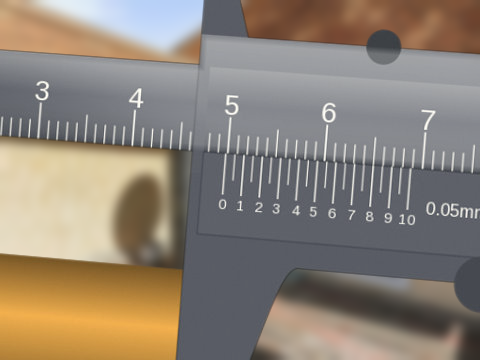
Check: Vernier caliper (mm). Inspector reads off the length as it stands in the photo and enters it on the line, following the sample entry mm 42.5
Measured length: mm 49.8
